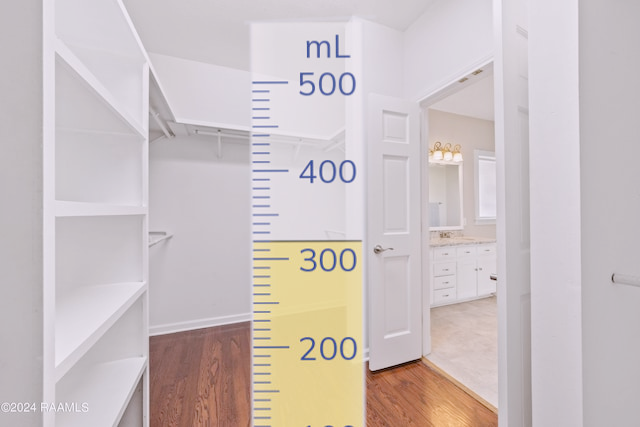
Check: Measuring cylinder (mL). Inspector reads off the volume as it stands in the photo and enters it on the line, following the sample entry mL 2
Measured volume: mL 320
